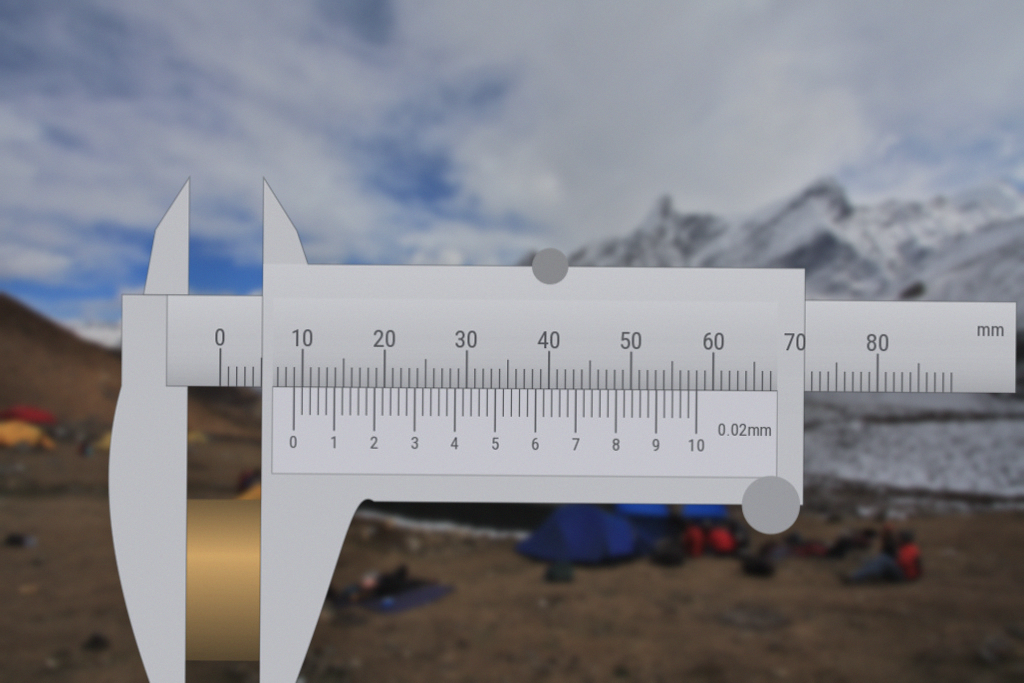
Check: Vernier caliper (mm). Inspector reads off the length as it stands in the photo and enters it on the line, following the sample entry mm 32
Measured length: mm 9.0
